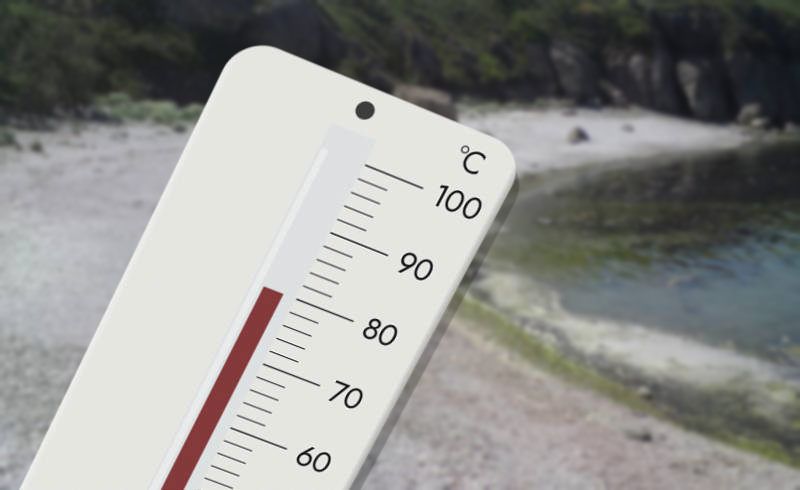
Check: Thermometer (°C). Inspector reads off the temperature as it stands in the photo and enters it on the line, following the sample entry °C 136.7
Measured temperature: °C 80
